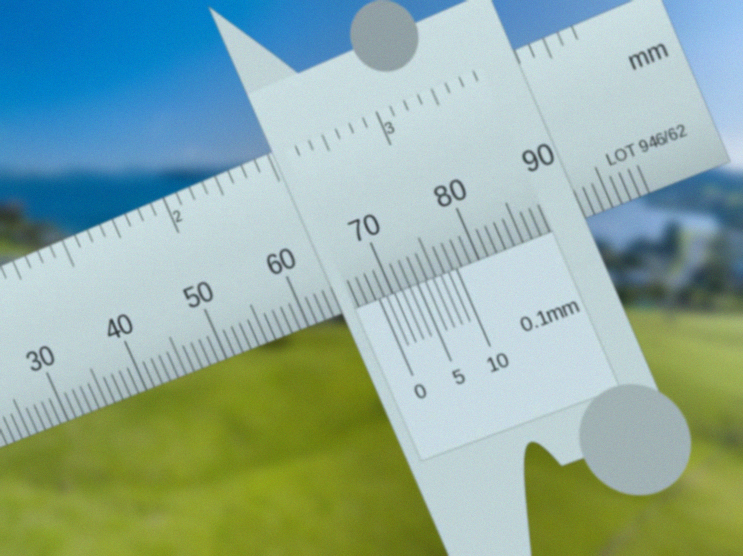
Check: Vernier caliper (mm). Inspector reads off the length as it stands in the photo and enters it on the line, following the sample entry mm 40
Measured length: mm 68.4
